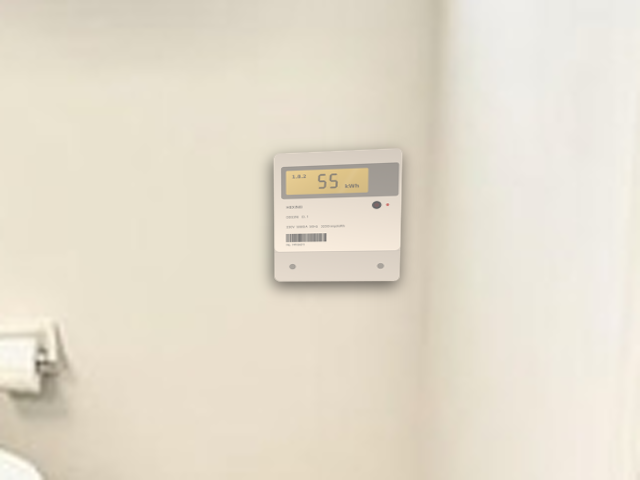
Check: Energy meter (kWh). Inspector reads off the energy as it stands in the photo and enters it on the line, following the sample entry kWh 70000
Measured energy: kWh 55
